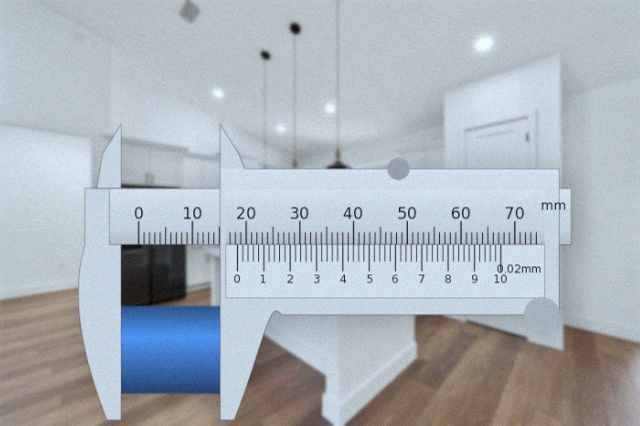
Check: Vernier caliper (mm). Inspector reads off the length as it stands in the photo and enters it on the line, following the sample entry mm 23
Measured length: mm 18.4
